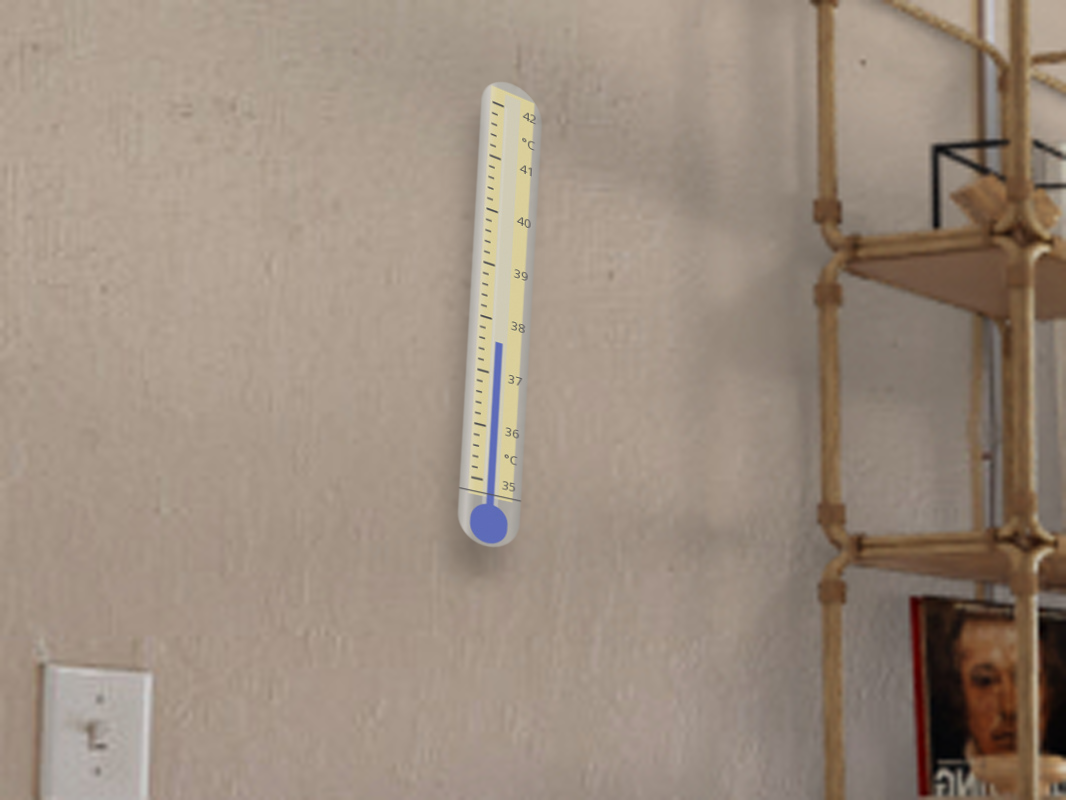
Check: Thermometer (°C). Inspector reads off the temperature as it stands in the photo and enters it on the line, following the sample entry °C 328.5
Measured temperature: °C 37.6
